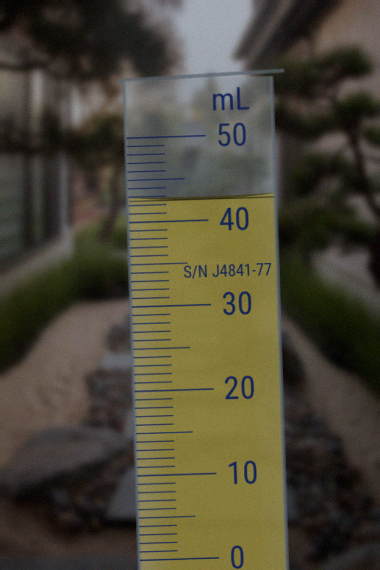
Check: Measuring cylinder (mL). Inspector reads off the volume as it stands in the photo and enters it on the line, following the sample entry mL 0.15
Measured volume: mL 42.5
